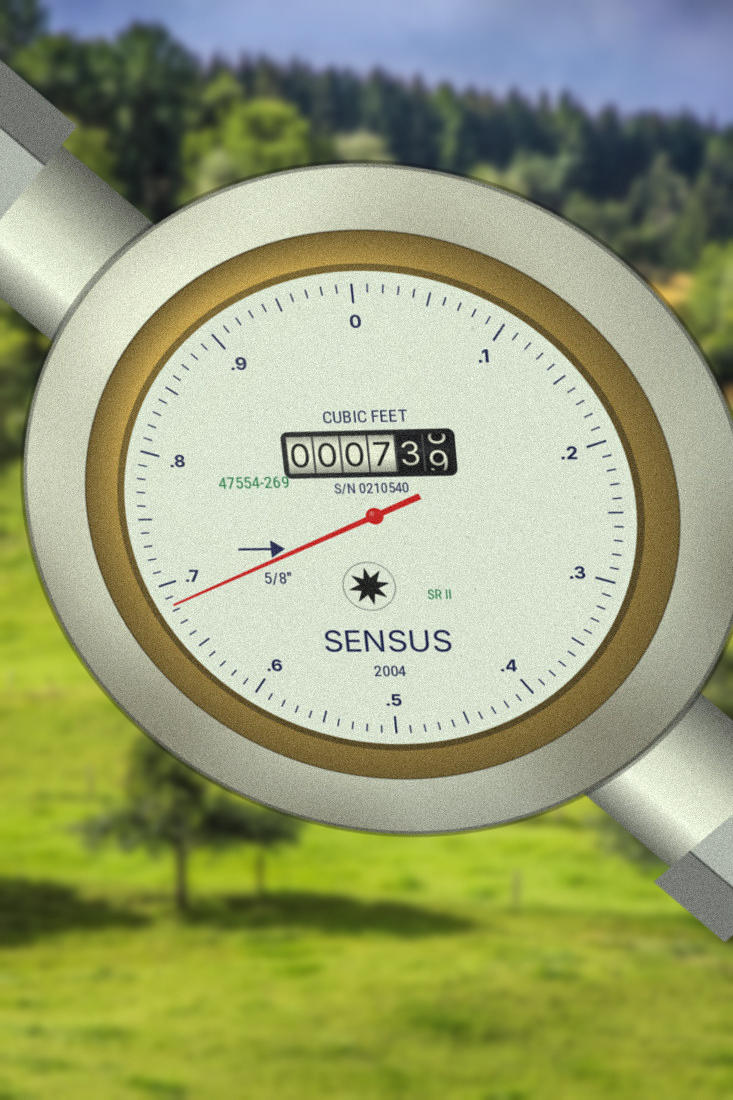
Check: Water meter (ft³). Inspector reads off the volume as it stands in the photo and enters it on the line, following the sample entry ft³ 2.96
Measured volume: ft³ 738.68
